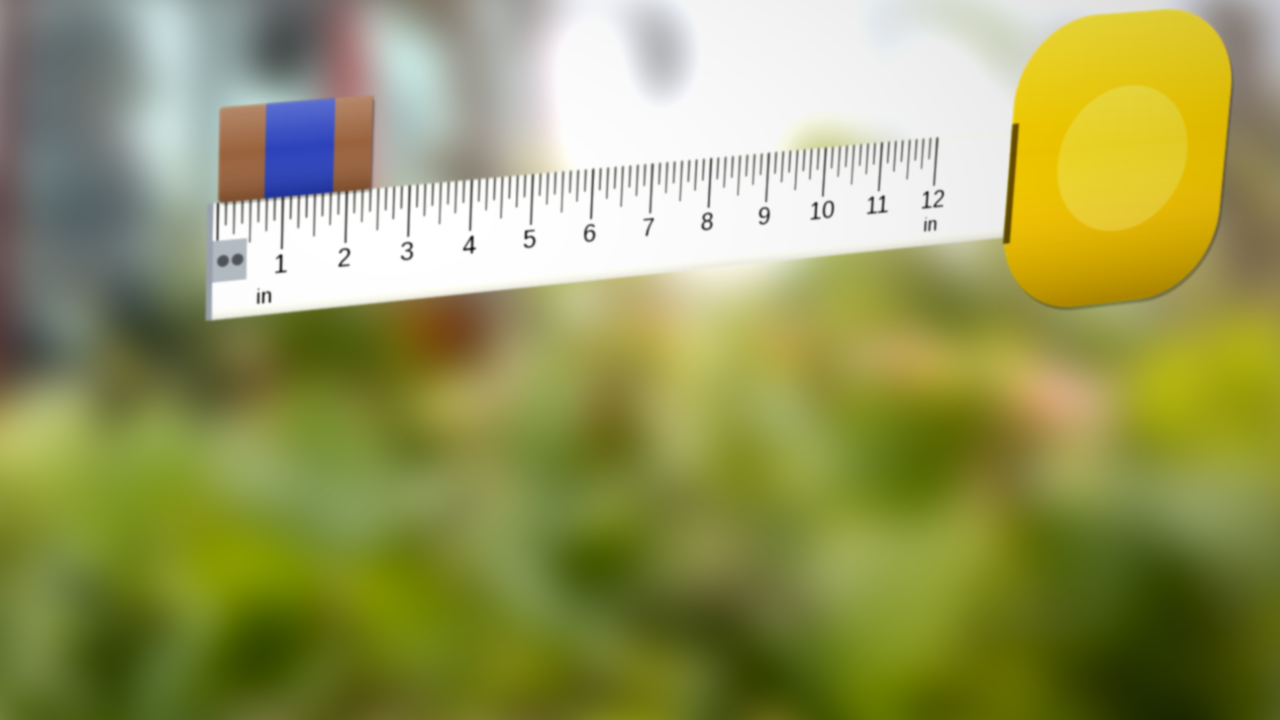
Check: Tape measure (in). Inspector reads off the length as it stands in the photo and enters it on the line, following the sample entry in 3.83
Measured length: in 2.375
